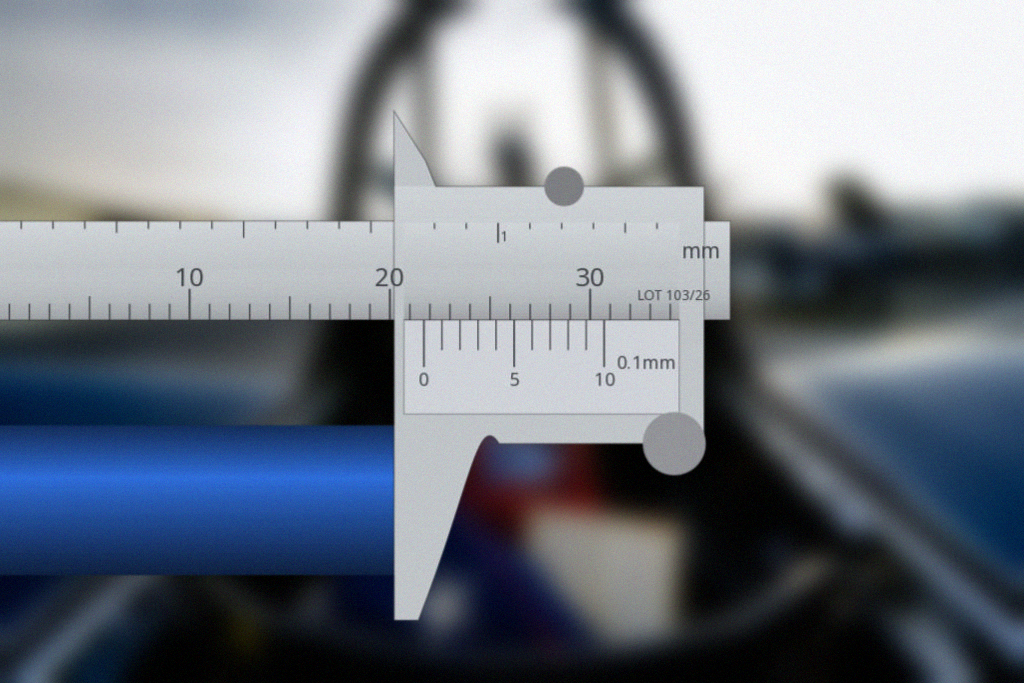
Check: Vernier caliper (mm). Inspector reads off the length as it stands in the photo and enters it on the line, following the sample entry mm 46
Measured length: mm 21.7
